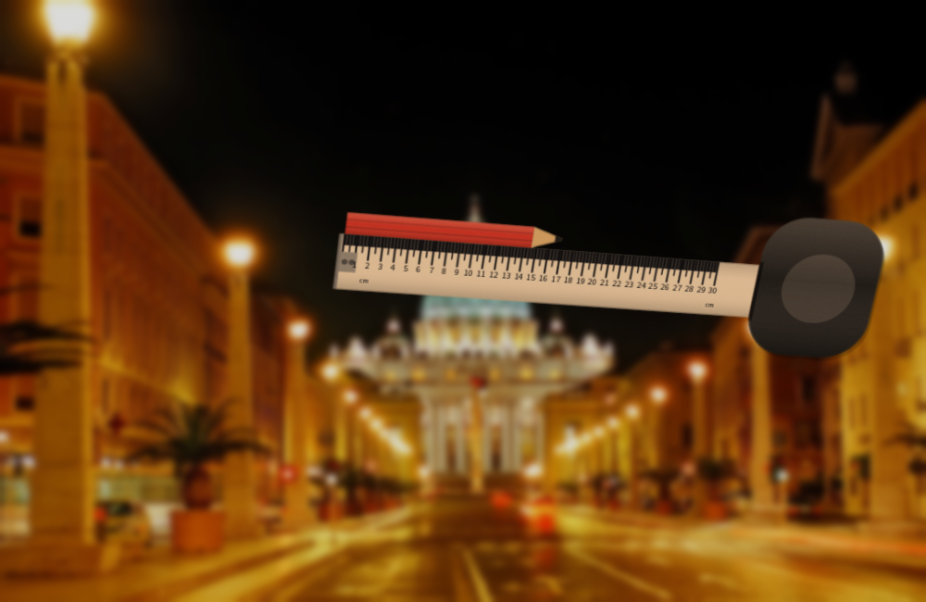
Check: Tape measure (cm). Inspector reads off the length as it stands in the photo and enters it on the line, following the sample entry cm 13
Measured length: cm 17
